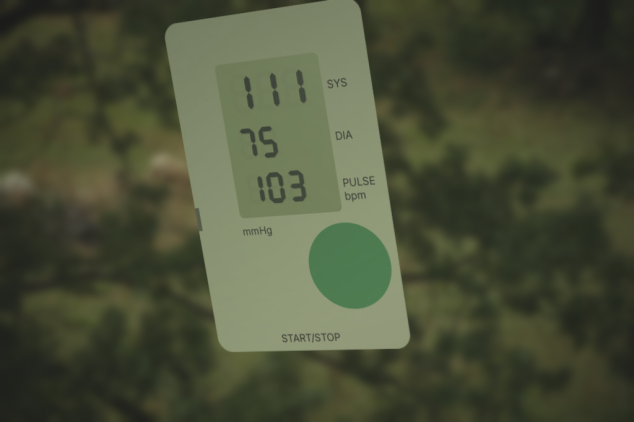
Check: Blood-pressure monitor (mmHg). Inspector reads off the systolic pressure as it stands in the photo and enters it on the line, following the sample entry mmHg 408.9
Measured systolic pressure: mmHg 111
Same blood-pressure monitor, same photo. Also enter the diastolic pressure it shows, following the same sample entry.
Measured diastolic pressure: mmHg 75
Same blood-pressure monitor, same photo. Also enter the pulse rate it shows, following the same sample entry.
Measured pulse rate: bpm 103
